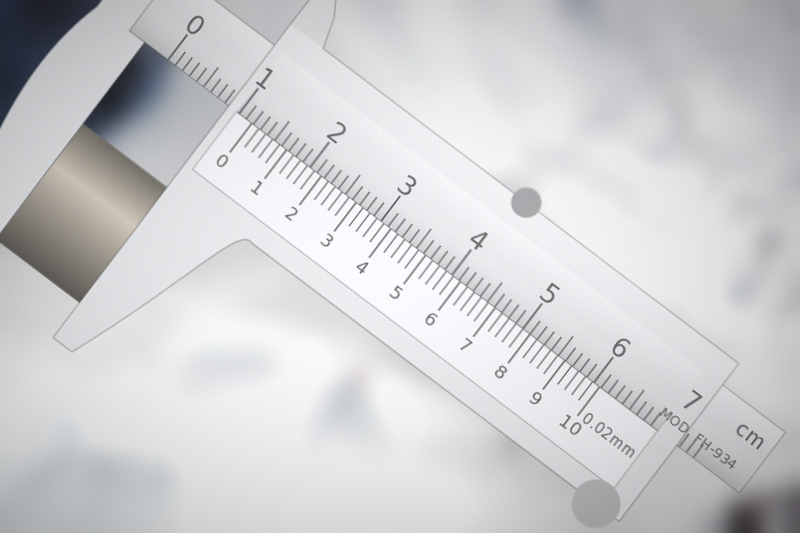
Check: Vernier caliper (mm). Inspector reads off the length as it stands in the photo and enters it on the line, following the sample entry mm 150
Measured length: mm 11.8
